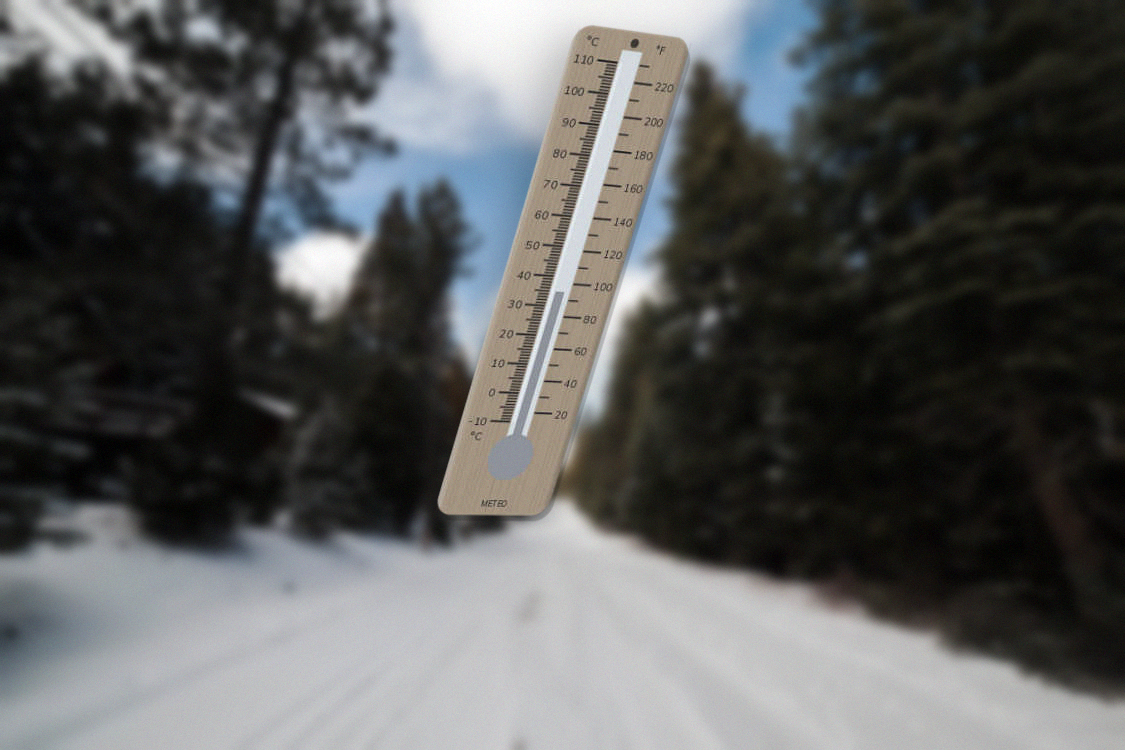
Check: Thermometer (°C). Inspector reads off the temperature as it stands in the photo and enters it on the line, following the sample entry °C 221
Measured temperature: °C 35
